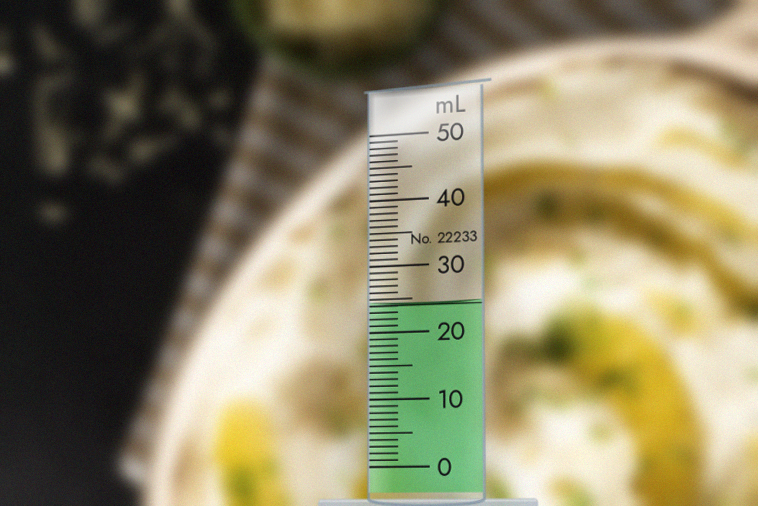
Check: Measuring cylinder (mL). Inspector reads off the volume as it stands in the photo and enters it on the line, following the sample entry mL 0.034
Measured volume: mL 24
